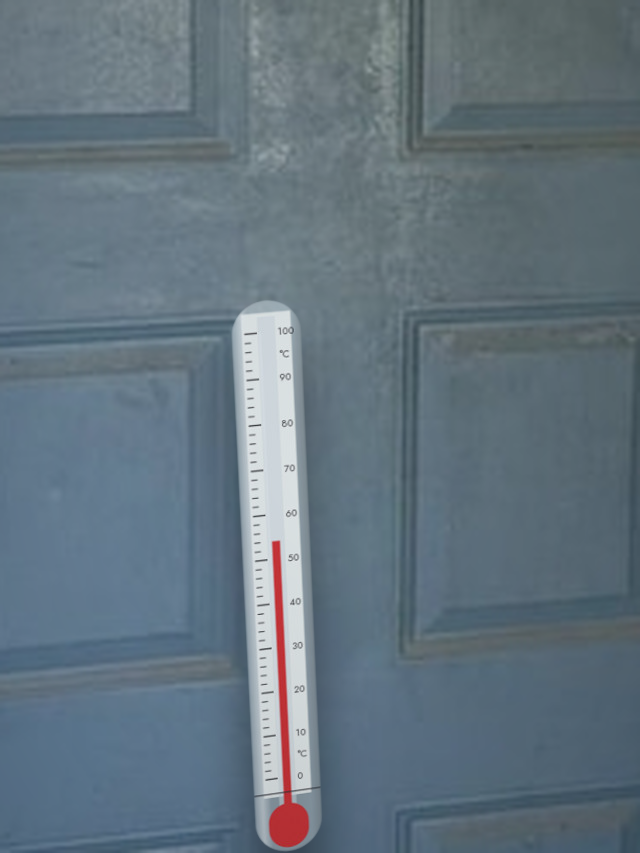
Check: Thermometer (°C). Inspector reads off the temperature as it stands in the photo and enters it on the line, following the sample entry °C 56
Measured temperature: °C 54
